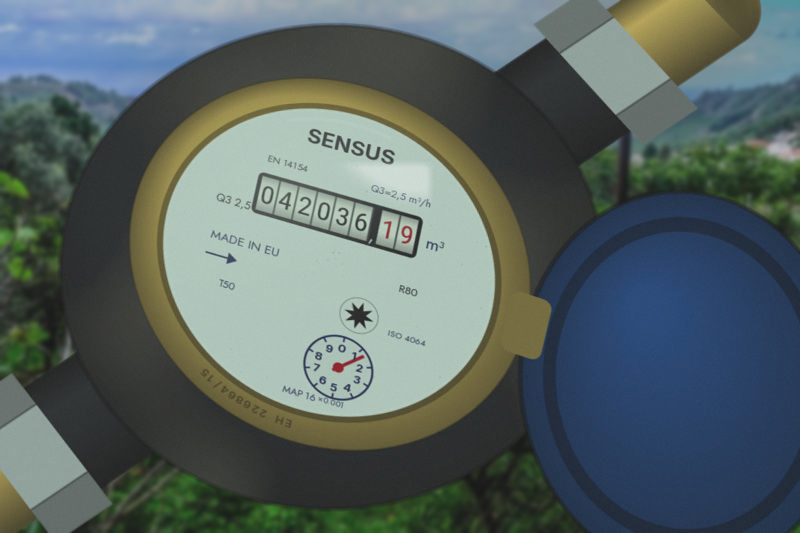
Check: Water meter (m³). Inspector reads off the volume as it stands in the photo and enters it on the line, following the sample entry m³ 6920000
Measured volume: m³ 42036.191
